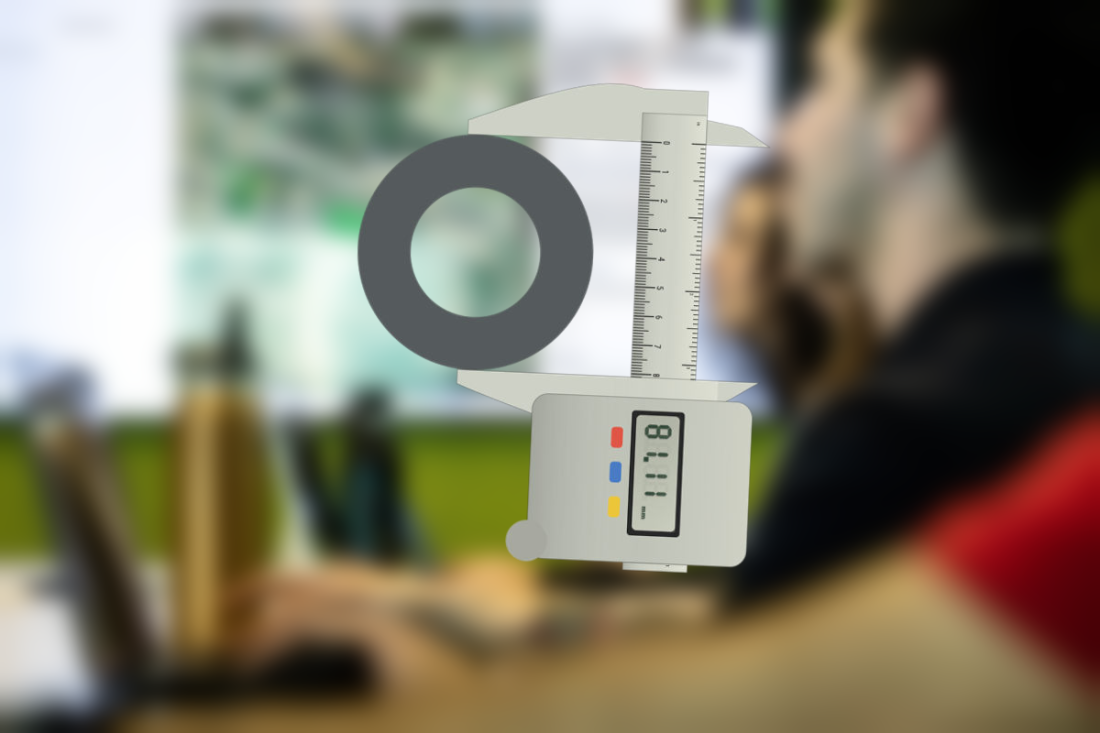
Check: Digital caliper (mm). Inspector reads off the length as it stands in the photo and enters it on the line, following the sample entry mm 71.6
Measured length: mm 81.11
